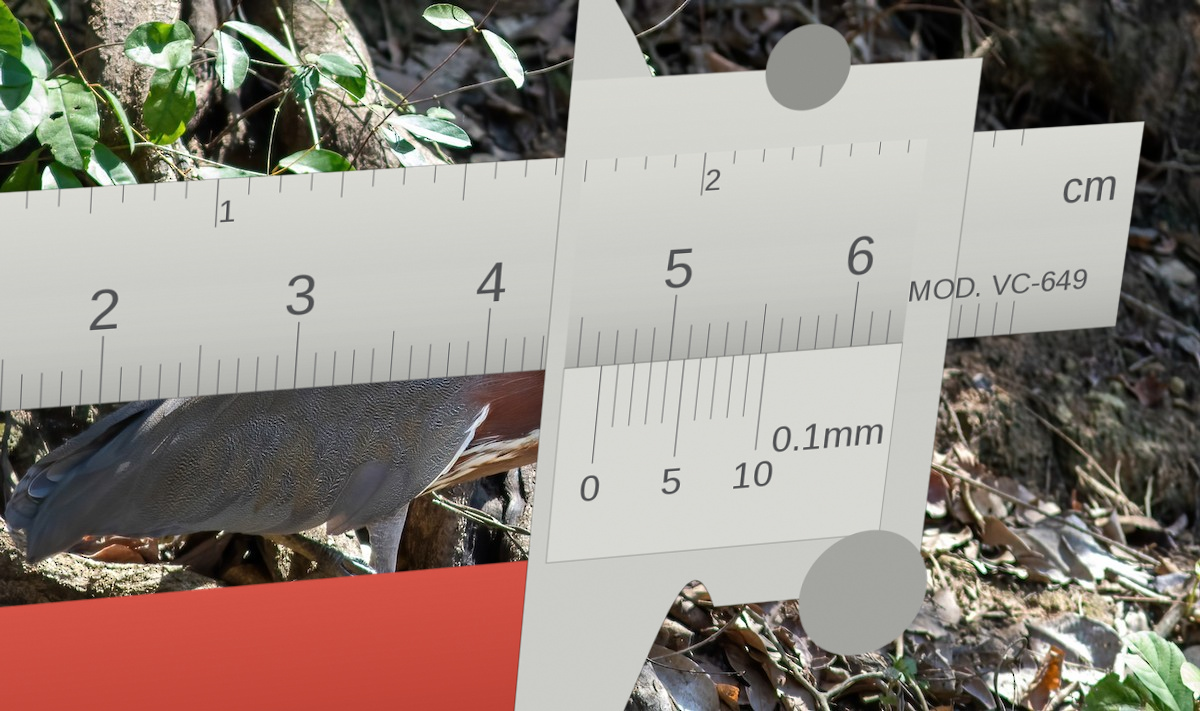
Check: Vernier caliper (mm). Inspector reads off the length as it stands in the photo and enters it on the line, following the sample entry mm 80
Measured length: mm 46.3
